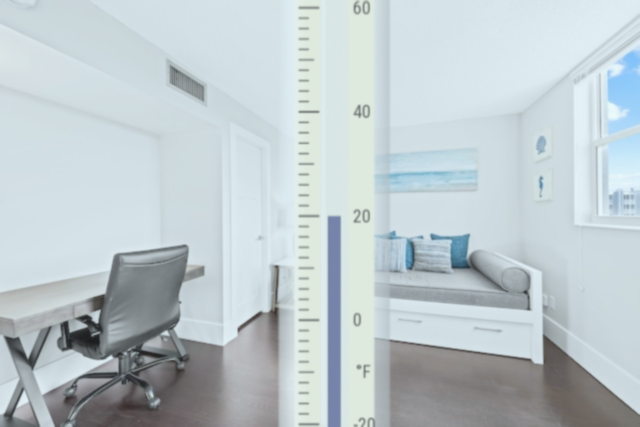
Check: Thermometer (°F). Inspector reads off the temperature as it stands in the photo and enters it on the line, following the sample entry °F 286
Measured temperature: °F 20
